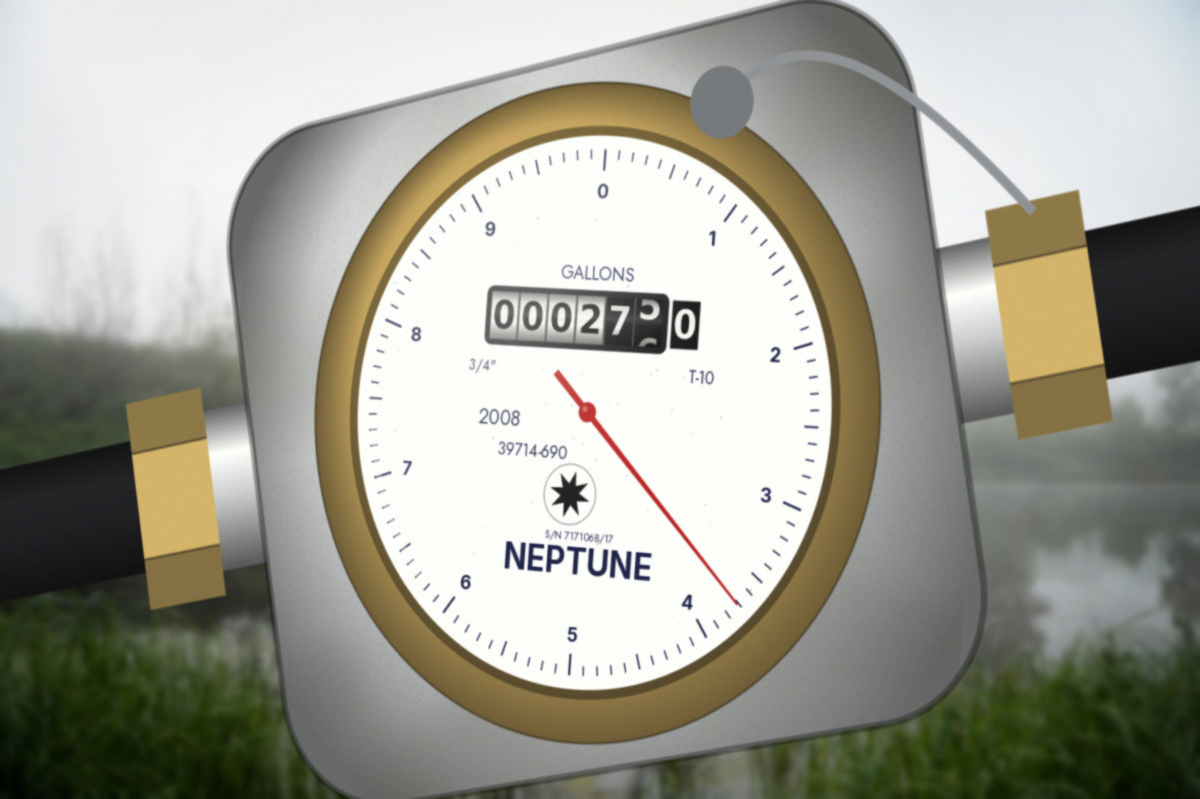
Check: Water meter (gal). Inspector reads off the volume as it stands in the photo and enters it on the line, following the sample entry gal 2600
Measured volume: gal 2753.7
